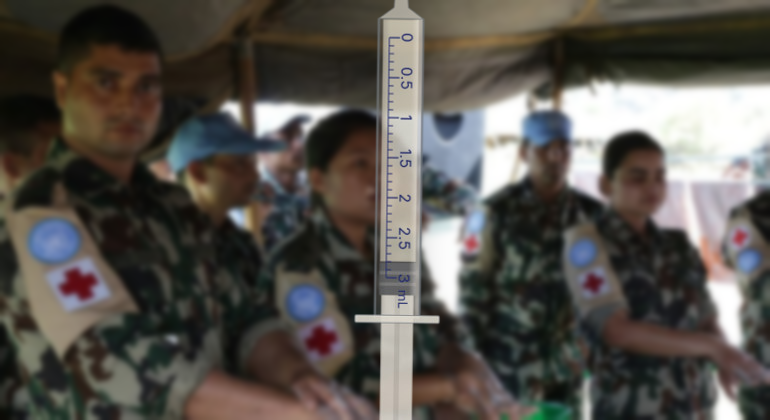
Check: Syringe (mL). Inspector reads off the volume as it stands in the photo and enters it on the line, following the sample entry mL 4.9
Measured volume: mL 2.8
